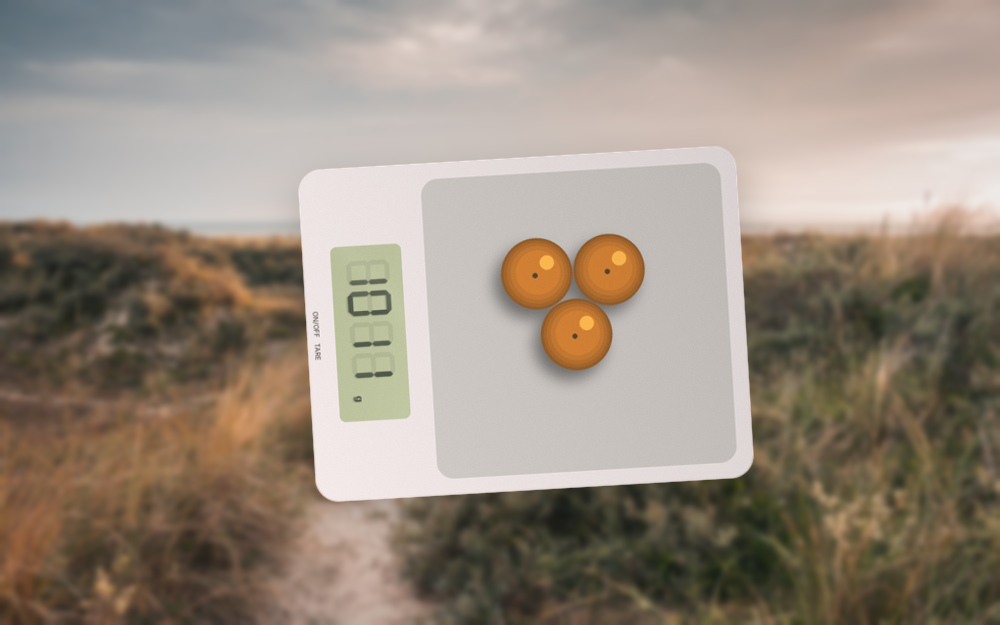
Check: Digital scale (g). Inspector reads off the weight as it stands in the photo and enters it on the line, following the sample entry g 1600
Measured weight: g 1011
